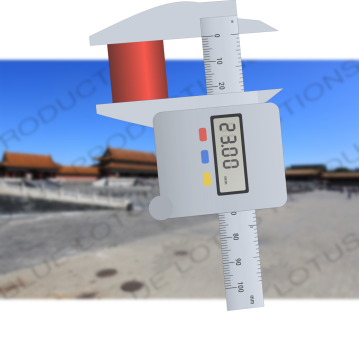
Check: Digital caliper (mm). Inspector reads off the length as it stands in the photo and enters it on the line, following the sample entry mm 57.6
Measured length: mm 23.00
